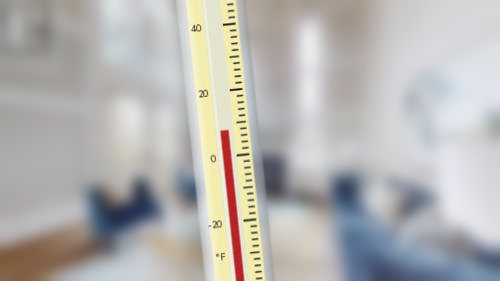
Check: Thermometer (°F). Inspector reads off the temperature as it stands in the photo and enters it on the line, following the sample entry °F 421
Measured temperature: °F 8
